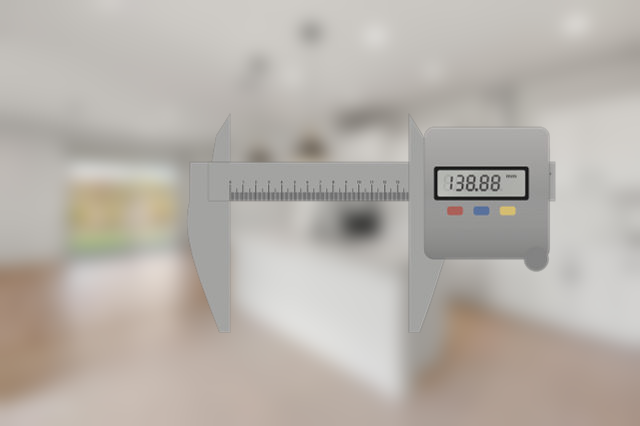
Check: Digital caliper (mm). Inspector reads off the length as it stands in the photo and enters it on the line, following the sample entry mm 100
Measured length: mm 138.88
